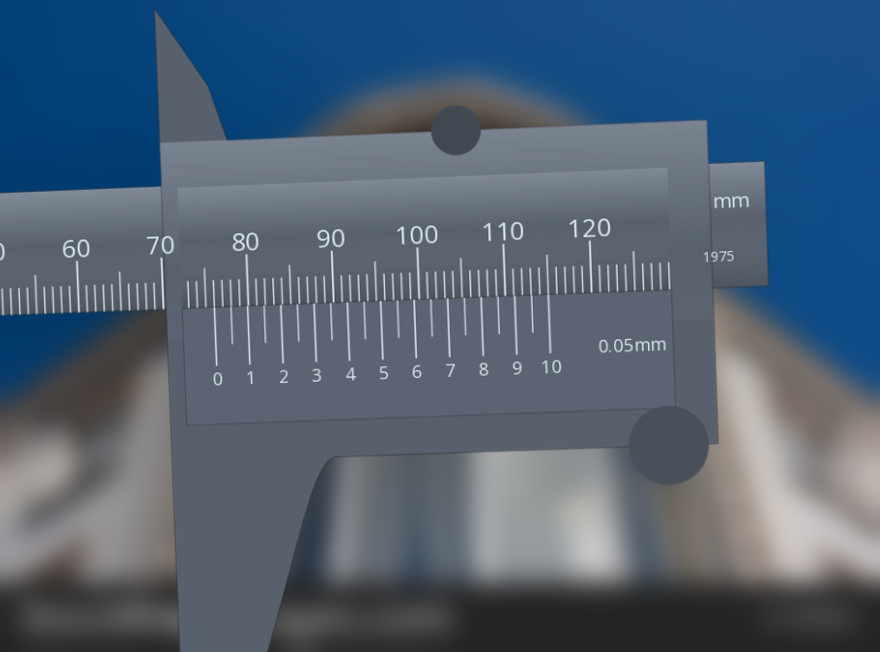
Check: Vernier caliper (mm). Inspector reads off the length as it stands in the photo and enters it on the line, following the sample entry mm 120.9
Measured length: mm 76.0
